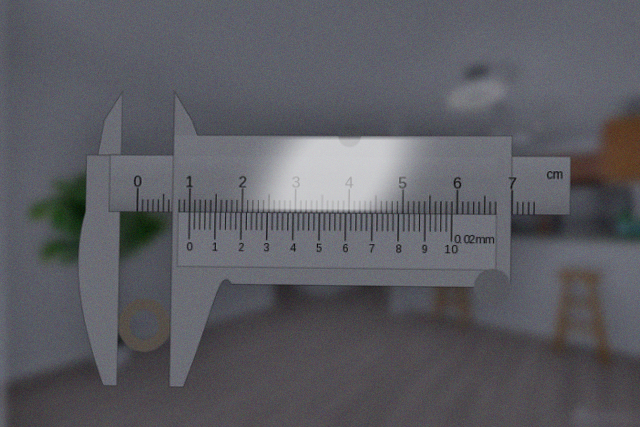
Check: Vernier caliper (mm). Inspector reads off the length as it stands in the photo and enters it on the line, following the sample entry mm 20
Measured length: mm 10.0
